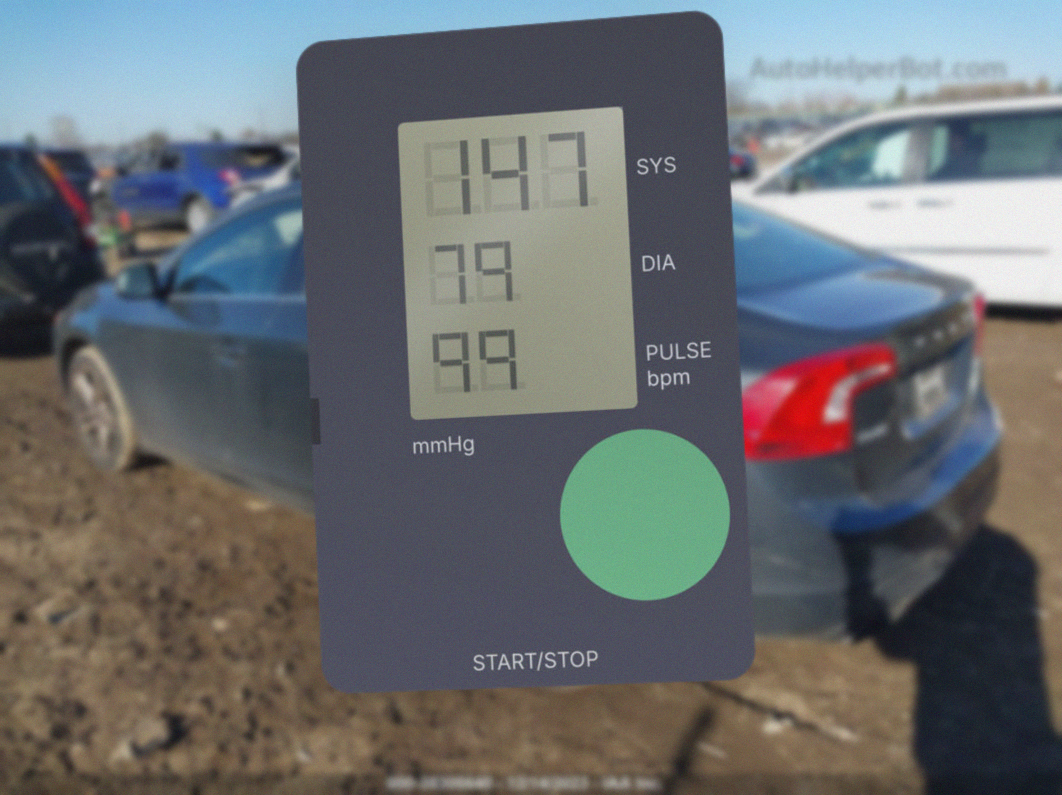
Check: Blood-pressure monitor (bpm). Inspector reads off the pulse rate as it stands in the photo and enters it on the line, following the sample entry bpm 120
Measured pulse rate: bpm 99
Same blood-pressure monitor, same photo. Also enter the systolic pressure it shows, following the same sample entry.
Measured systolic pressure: mmHg 147
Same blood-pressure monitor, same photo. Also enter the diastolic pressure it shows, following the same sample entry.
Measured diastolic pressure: mmHg 79
